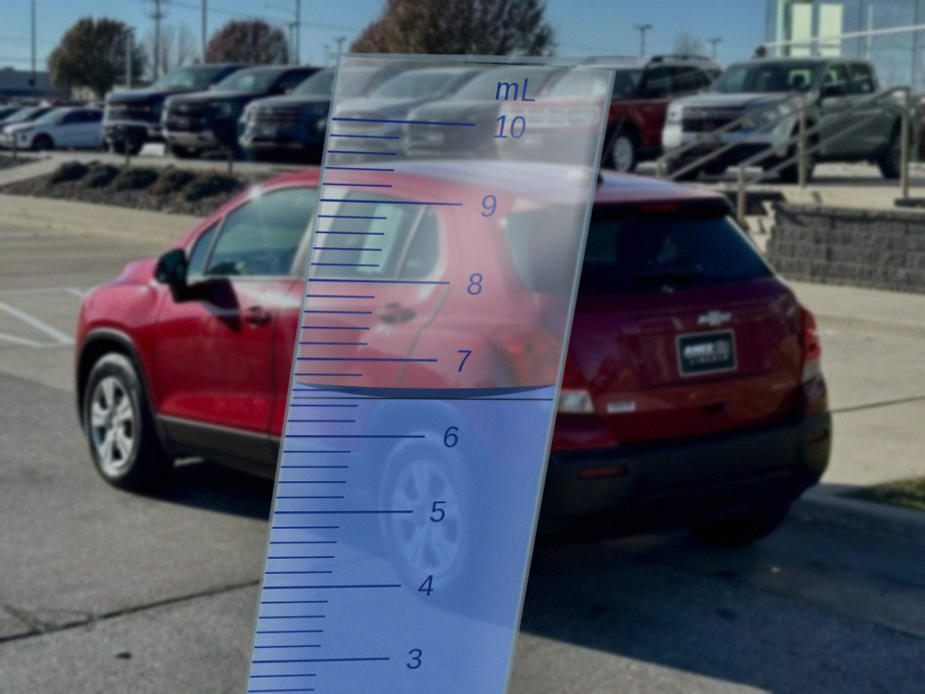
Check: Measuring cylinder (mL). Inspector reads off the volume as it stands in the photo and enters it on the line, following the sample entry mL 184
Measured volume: mL 6.5
